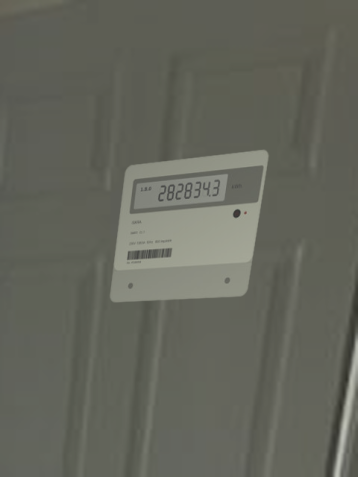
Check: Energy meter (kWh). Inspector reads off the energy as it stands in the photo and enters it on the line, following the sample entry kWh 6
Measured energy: kWh 282834.3
